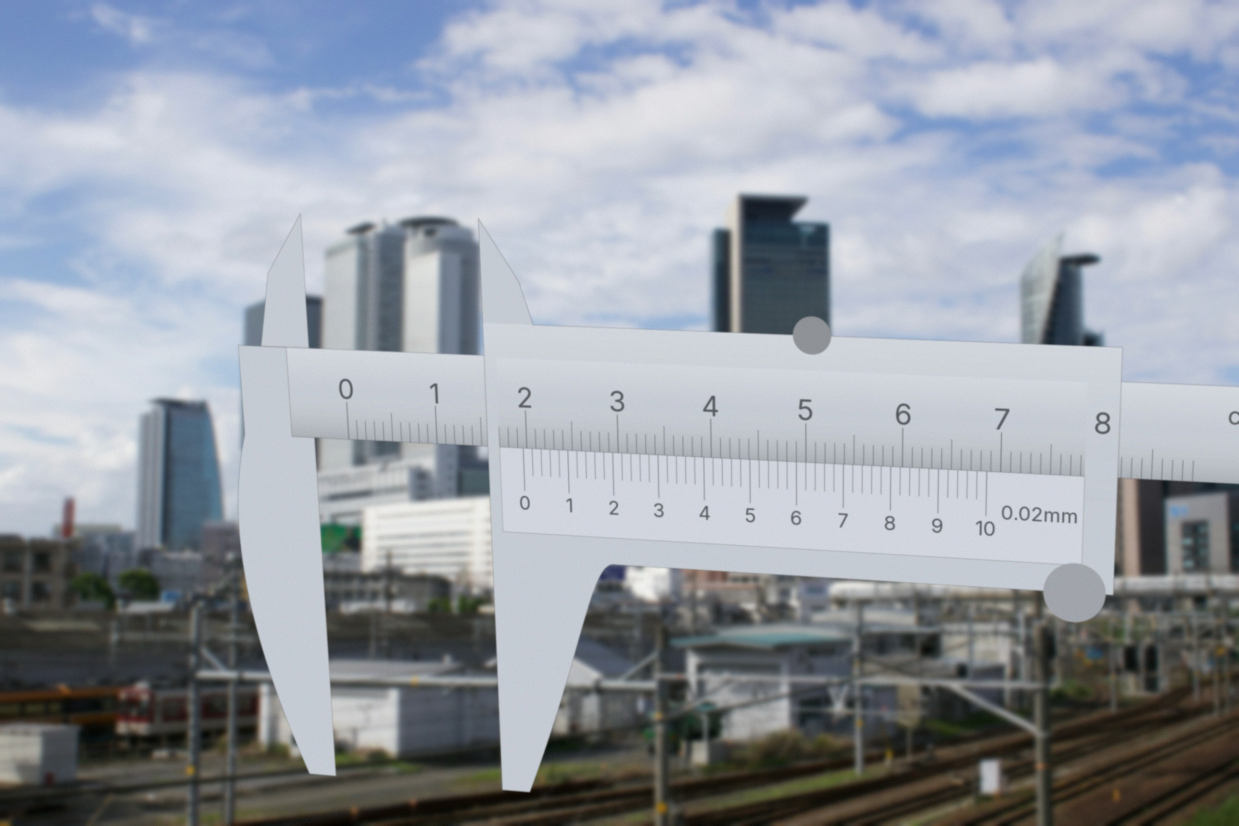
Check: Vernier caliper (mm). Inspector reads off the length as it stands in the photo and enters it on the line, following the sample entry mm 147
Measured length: mm 19.6
